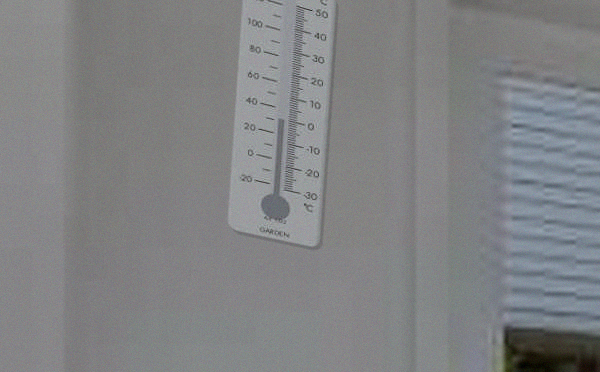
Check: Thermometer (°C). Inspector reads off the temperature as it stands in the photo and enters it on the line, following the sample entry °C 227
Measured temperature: °C 0
